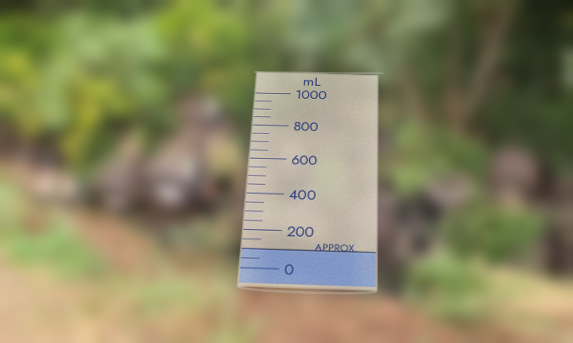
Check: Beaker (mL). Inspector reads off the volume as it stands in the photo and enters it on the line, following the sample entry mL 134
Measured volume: mL 100
